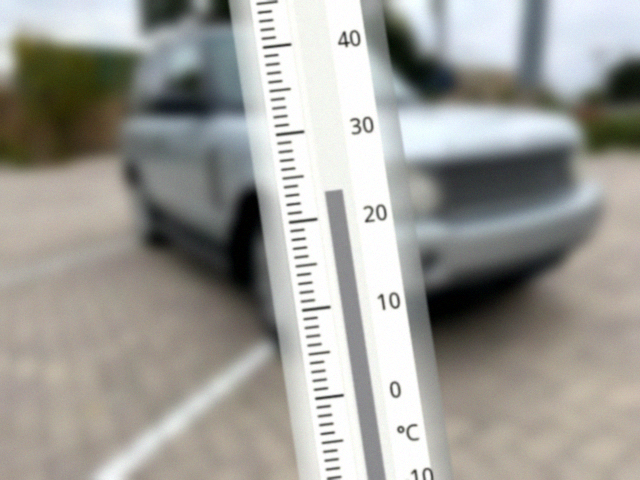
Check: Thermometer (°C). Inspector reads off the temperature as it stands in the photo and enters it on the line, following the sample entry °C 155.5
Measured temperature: °C 23
